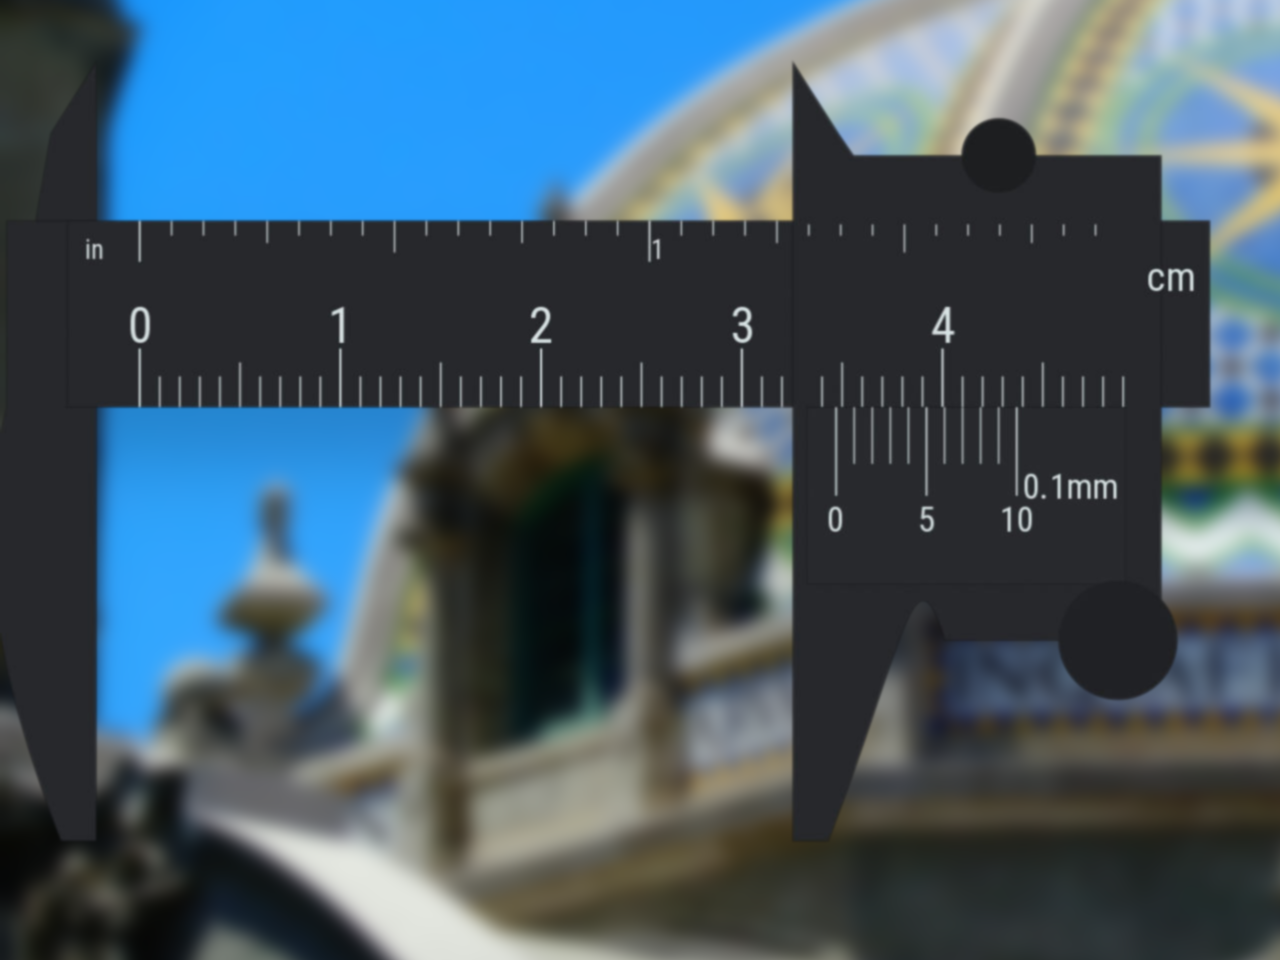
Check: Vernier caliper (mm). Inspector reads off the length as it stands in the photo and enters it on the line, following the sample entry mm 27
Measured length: mm 34.7
